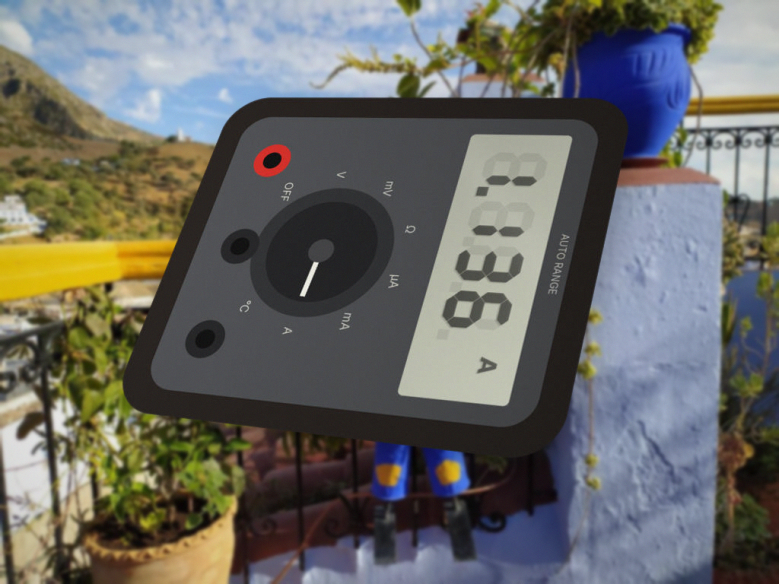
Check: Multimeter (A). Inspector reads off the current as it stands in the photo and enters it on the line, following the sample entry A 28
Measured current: A 1.136
